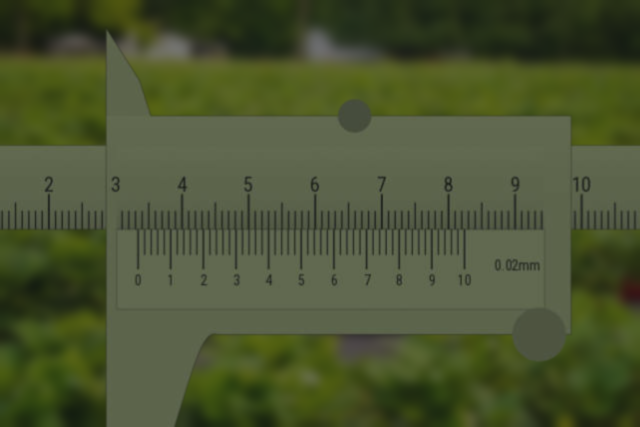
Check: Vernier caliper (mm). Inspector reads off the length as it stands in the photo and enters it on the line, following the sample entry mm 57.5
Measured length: mm 33.4
